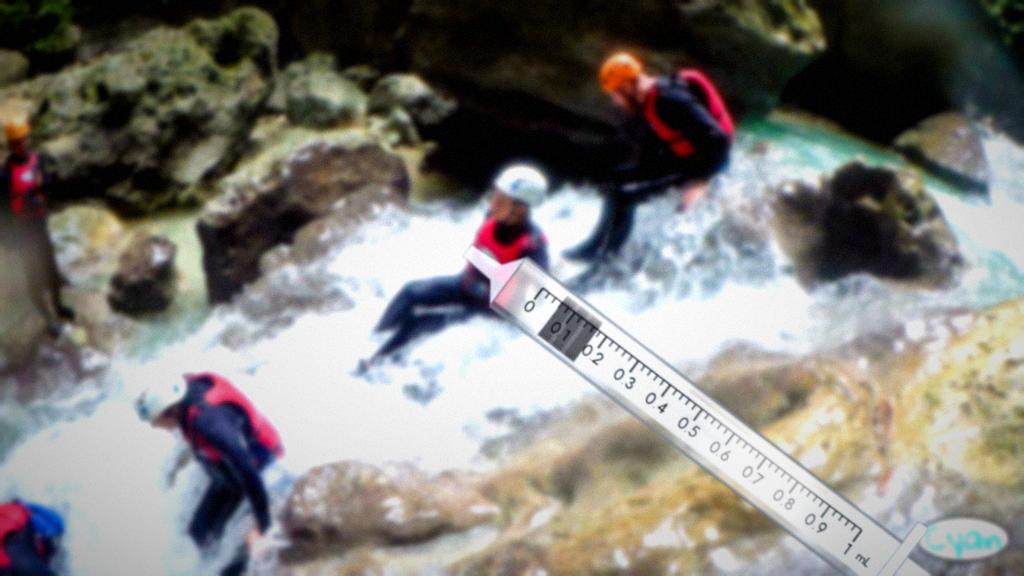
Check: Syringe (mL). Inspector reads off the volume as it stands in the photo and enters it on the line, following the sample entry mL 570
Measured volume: mL 0.06
